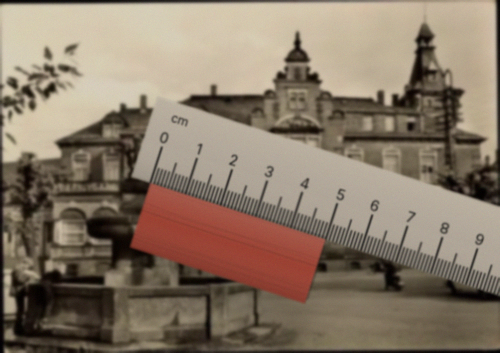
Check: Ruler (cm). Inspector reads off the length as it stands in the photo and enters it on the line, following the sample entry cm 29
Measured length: cm 5
